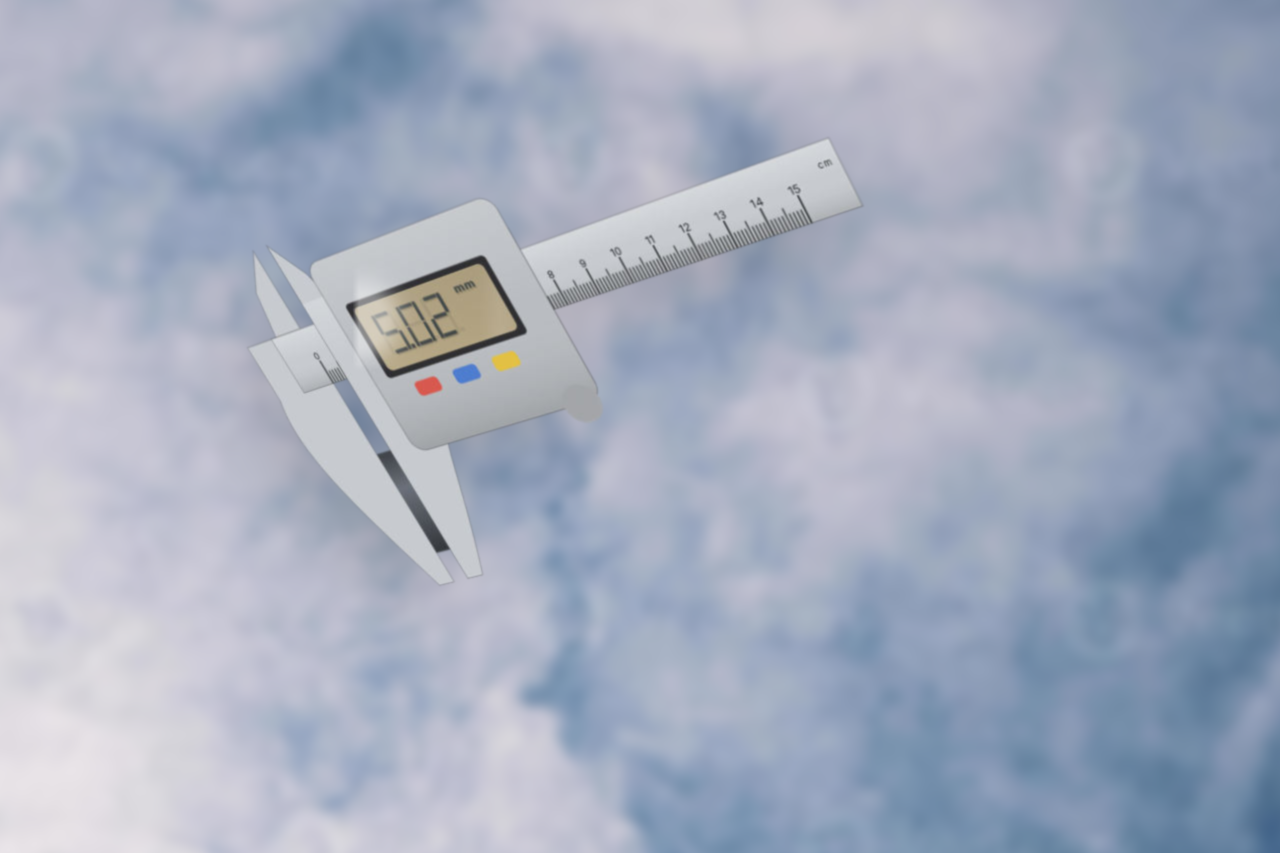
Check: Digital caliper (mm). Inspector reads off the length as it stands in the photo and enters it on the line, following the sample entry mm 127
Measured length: mm 5.02
